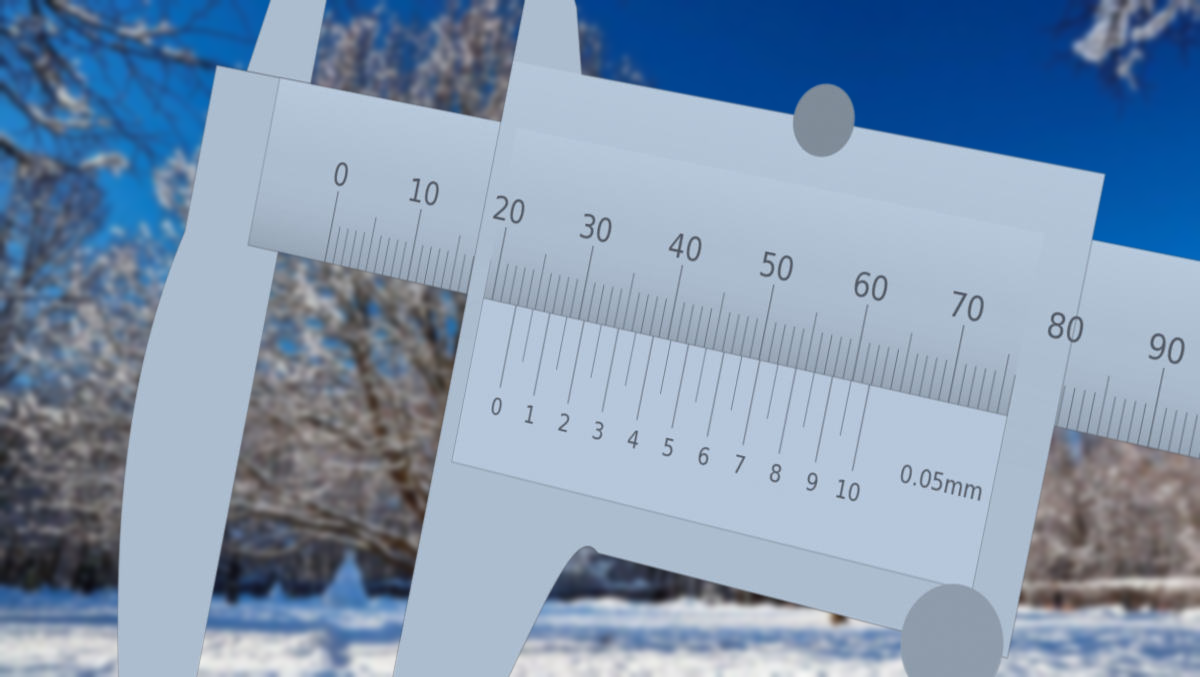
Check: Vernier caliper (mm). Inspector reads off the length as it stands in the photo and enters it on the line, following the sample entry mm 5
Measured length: mm 22.8
